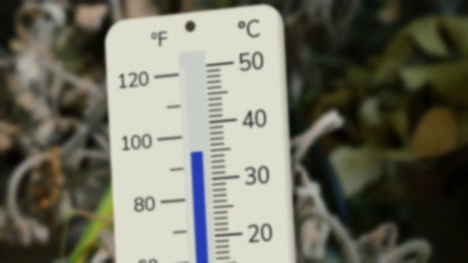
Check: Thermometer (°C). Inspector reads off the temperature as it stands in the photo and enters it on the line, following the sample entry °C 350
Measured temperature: °C 35
